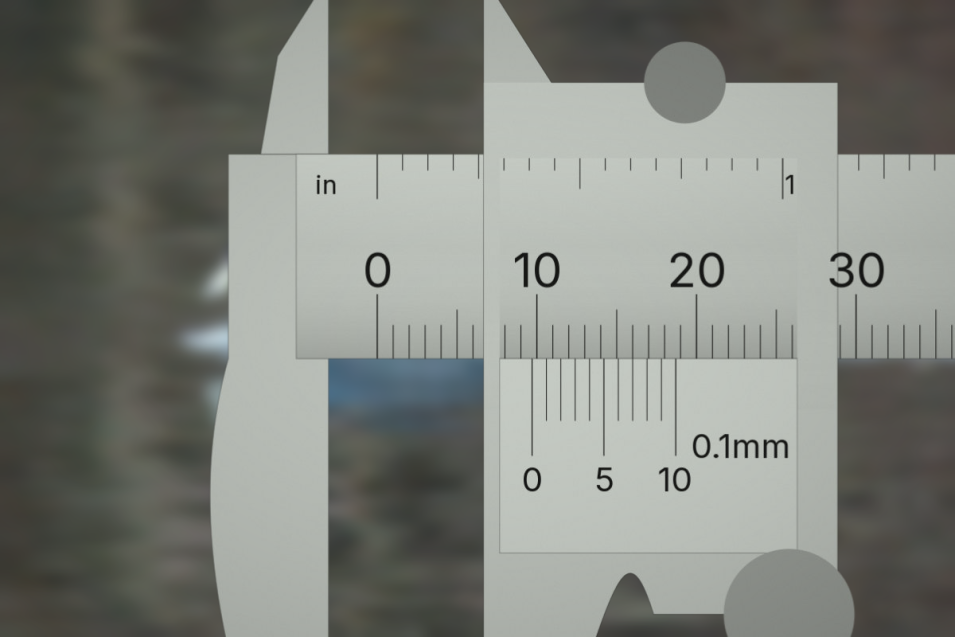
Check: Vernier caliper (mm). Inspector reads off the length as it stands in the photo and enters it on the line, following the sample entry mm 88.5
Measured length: mm 9.7
